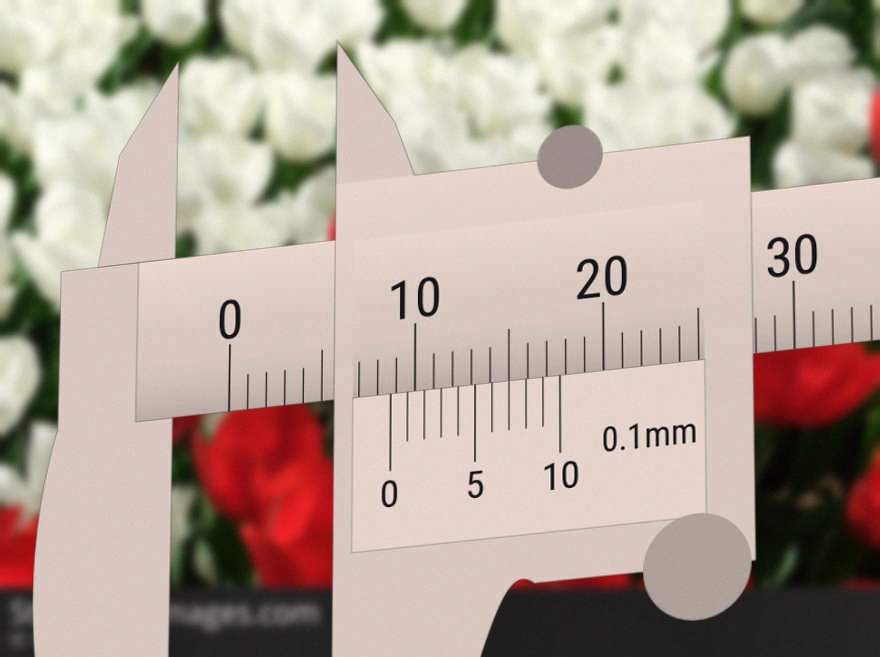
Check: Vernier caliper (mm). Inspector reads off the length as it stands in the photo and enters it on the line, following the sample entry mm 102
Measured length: mm 8.7
